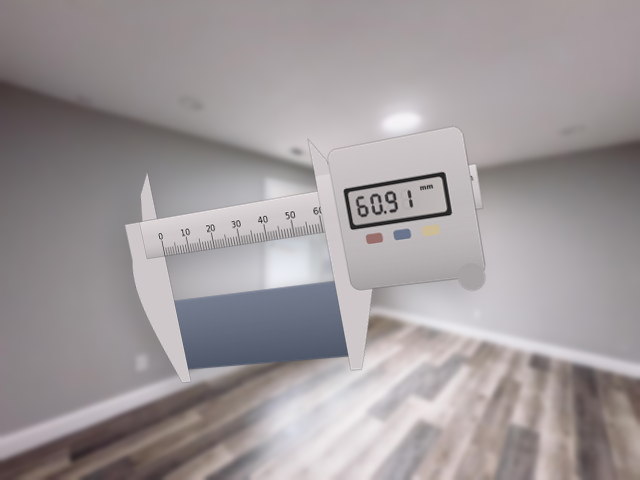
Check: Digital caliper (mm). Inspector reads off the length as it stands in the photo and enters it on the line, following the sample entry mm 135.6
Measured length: mm 60.91
